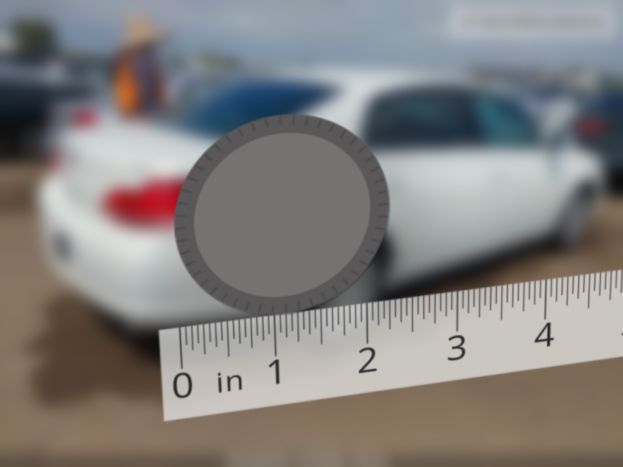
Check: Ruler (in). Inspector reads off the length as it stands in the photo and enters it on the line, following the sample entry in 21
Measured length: in 2.25
